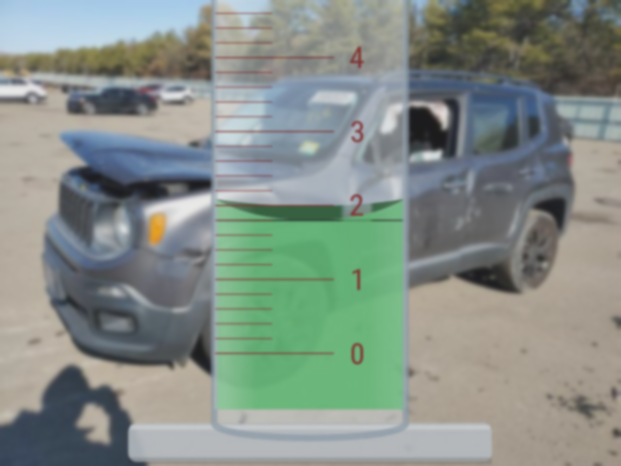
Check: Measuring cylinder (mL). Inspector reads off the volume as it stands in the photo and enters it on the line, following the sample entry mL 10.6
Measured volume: mL 1.8
